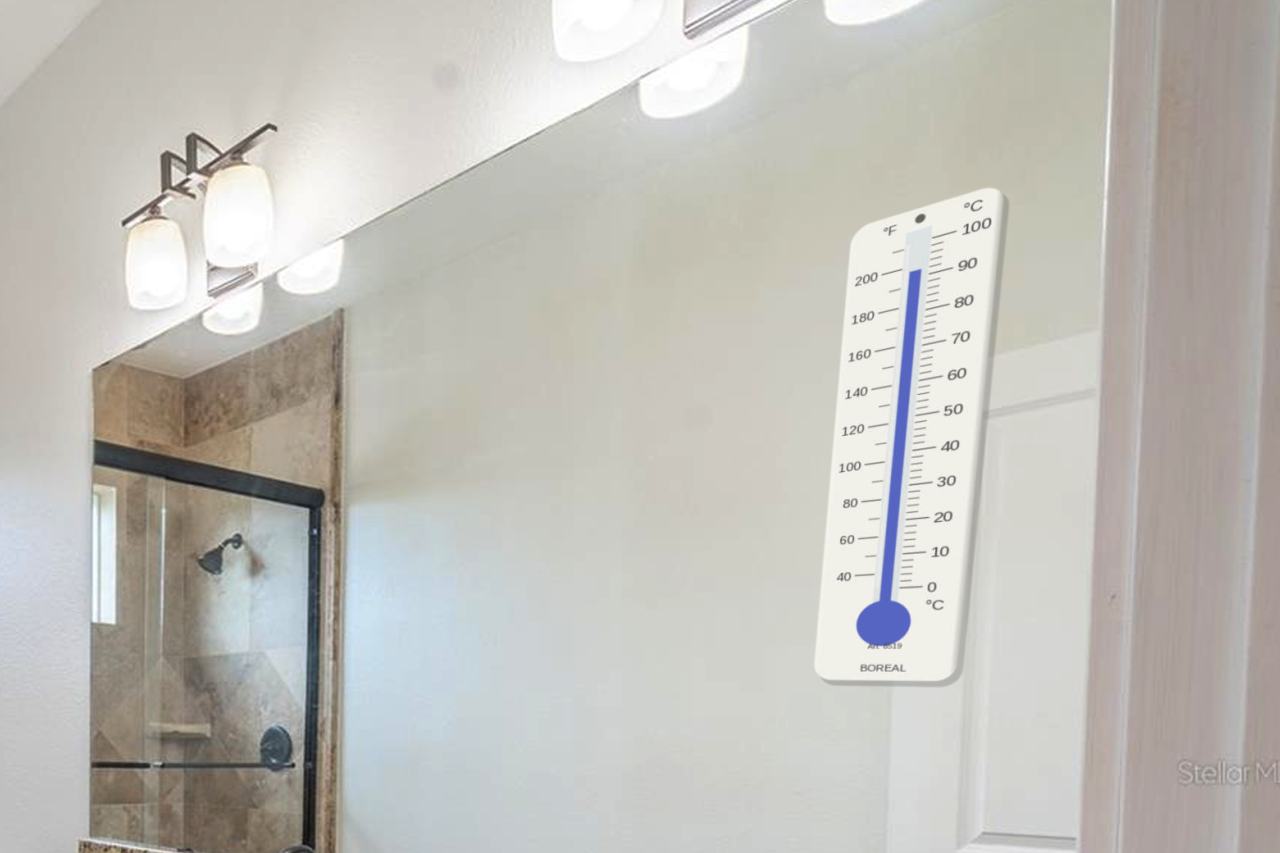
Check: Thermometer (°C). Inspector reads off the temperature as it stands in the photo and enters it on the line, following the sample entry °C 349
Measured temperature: °C 92
